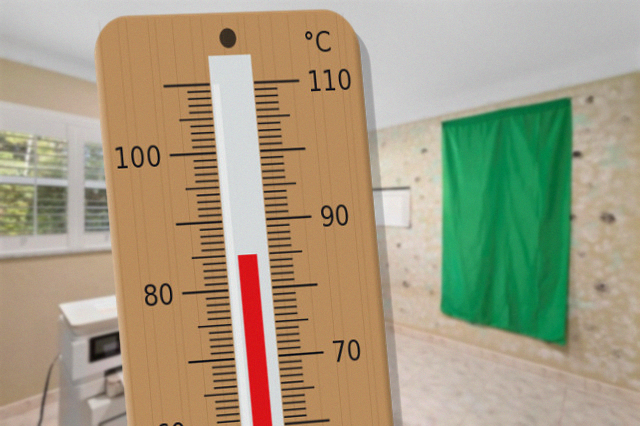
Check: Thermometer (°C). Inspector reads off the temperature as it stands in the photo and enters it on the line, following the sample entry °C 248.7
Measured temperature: °C 85
